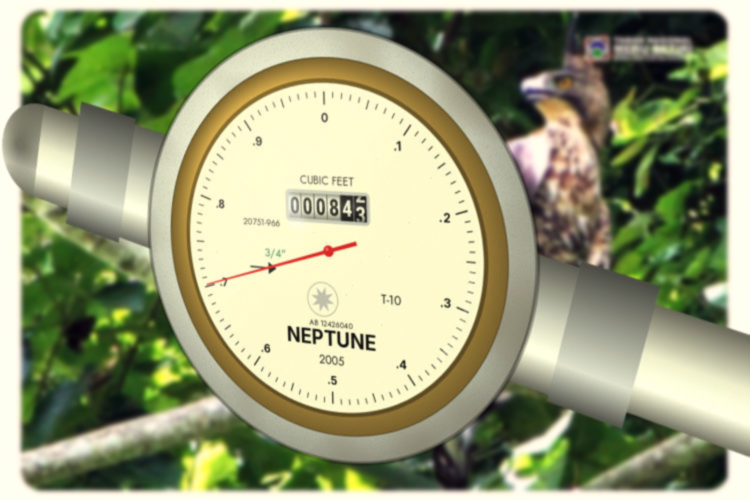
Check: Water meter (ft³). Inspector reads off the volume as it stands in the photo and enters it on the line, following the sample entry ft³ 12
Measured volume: ft³ 842.70
